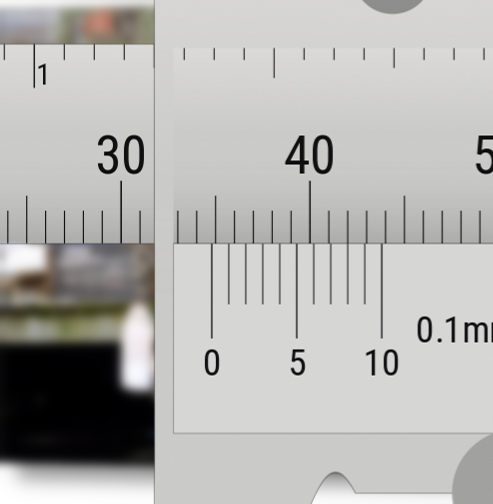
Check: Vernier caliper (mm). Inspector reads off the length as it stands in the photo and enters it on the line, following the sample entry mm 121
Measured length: mm 34.8
